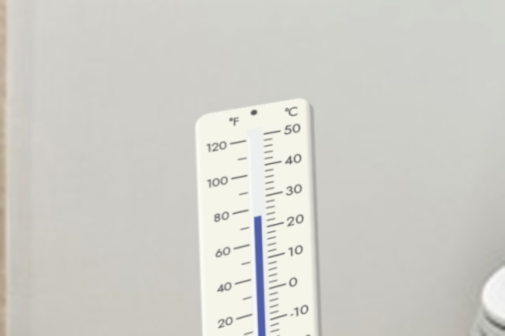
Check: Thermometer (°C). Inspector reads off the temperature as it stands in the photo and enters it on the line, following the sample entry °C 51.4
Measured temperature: °C 24
